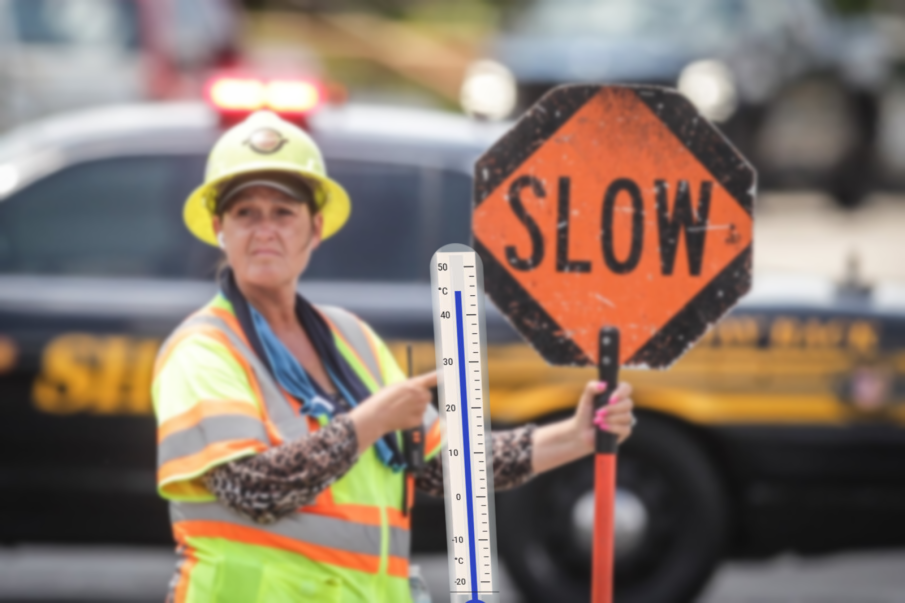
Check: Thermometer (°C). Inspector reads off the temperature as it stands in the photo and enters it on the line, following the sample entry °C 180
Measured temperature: °C 45
